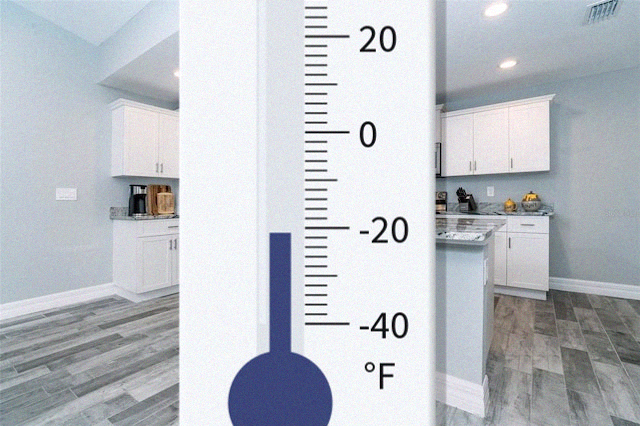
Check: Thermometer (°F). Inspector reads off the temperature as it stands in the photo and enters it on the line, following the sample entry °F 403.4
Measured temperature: °F -21
